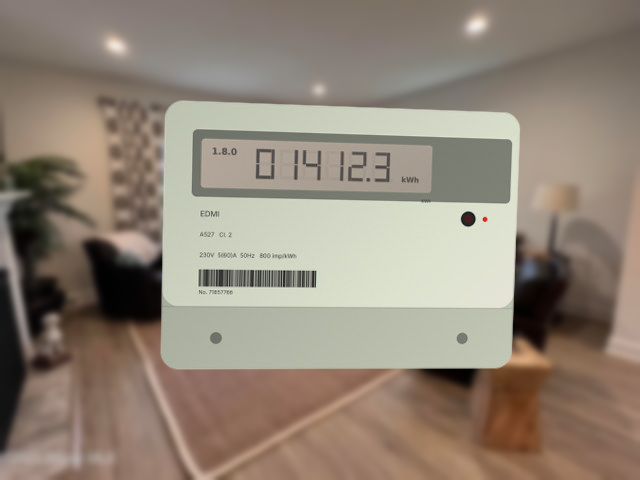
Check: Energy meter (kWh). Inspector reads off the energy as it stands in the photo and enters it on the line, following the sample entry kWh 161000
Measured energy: kWh 1412.3
